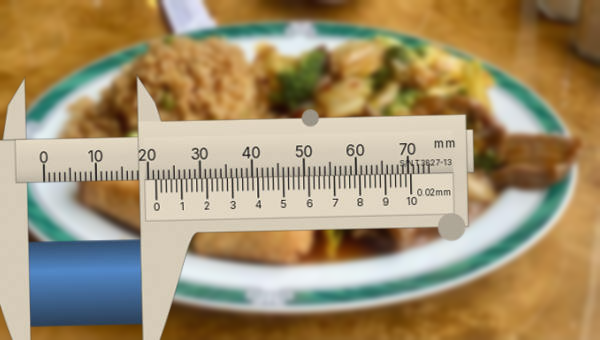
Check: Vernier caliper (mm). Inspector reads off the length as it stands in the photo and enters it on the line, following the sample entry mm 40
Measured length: mm 21.5
